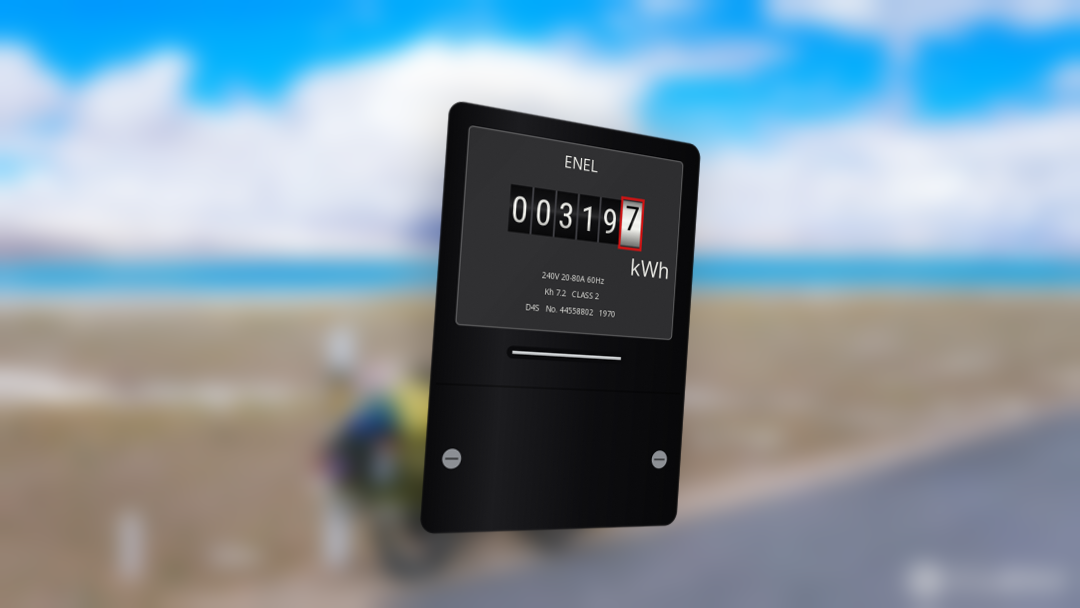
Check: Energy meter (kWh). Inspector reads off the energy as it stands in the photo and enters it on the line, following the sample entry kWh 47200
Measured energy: kWh 319.7
